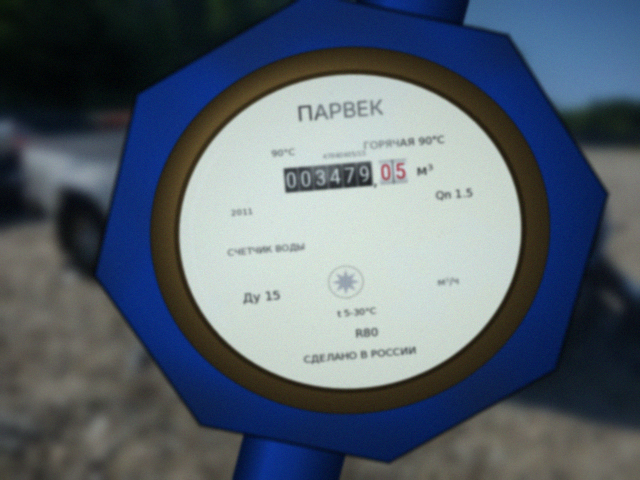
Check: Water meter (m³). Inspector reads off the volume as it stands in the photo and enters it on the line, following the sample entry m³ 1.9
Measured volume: m³ 3479.05
